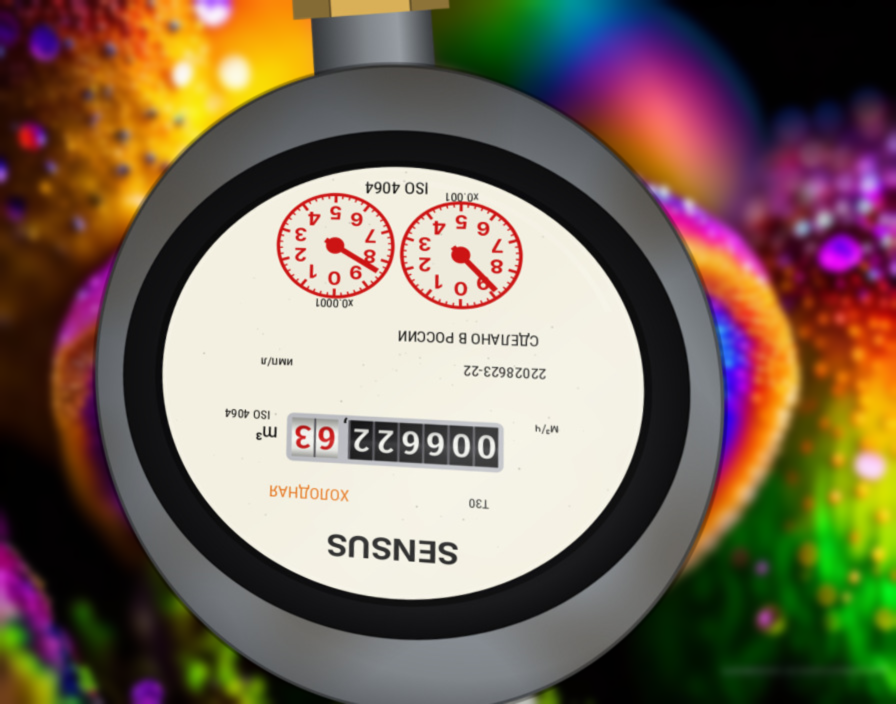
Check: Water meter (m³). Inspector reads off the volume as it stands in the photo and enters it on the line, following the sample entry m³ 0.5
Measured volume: m³ 6622.6388
